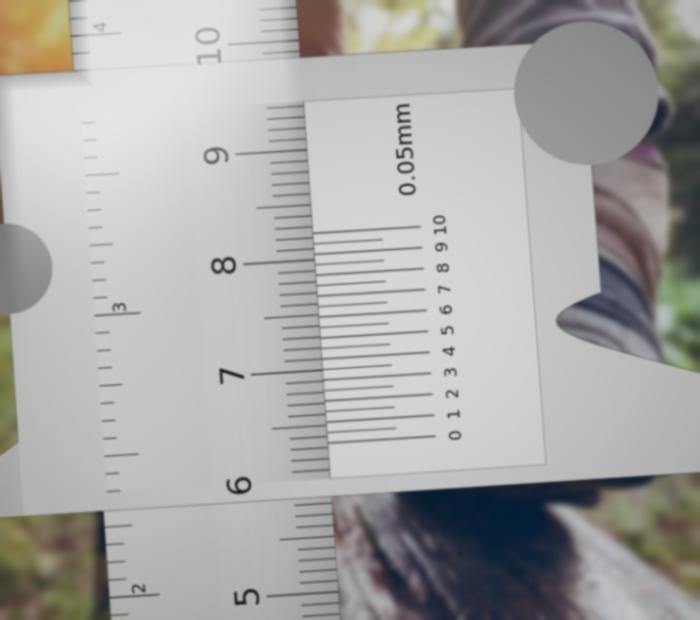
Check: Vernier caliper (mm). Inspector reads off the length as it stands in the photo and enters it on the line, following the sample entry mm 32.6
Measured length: mm 63.4
